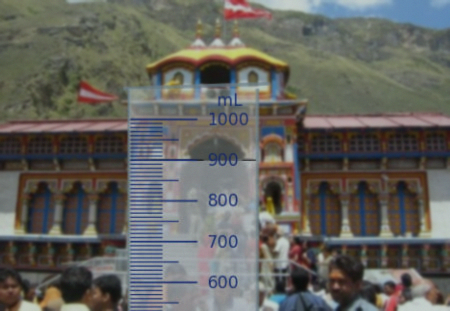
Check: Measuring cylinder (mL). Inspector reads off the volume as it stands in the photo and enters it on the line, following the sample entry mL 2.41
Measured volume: mL 900
